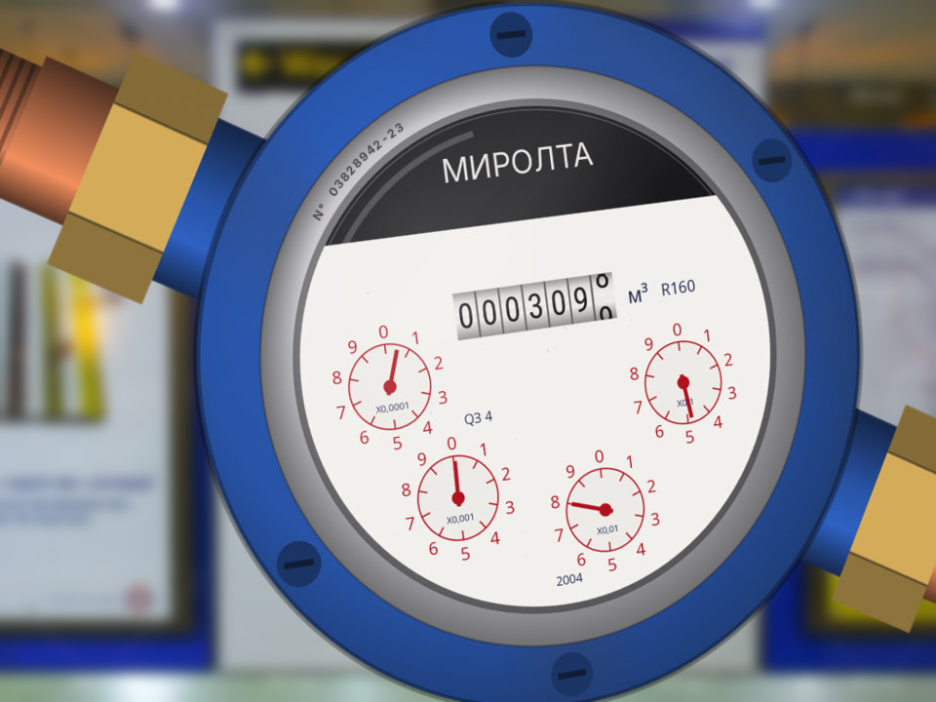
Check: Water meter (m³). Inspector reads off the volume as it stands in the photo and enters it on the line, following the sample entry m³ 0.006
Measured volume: m³ 3098.4800
